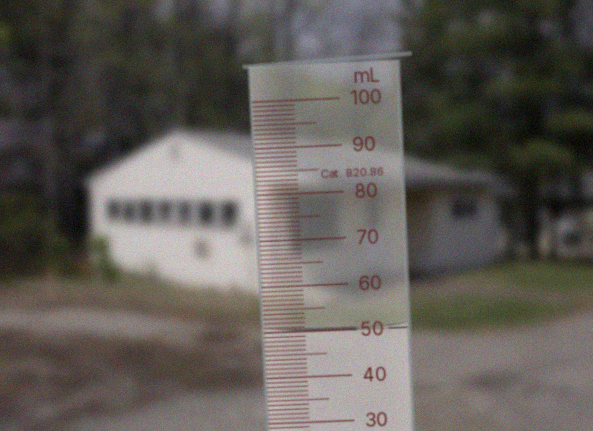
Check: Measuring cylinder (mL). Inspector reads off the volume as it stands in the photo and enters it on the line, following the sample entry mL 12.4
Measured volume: mL 50
